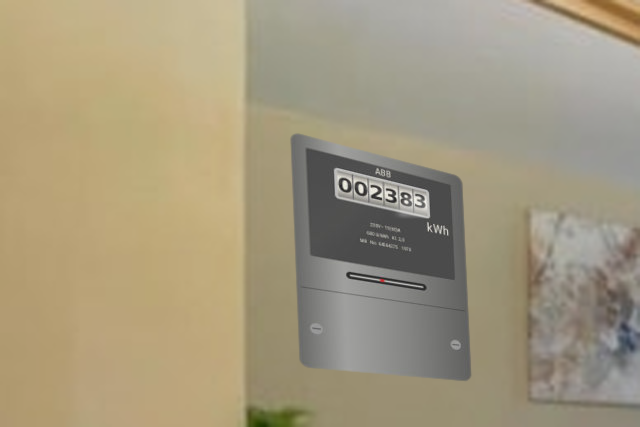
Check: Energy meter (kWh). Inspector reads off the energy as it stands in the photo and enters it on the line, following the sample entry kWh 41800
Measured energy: kWh 2383
